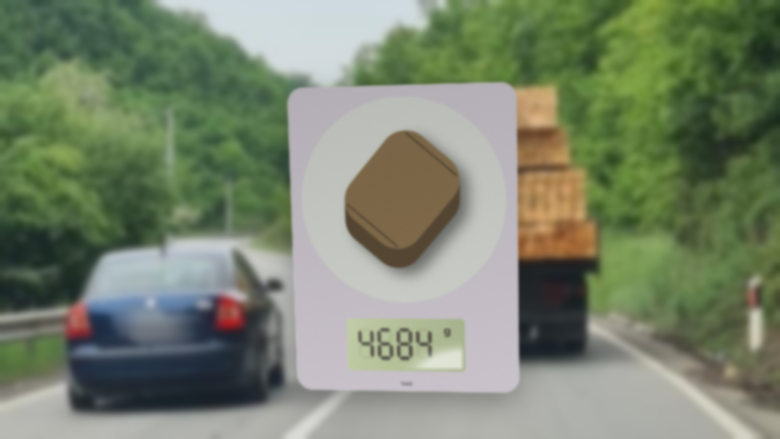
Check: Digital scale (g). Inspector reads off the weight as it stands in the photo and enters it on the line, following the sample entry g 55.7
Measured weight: g 4684
